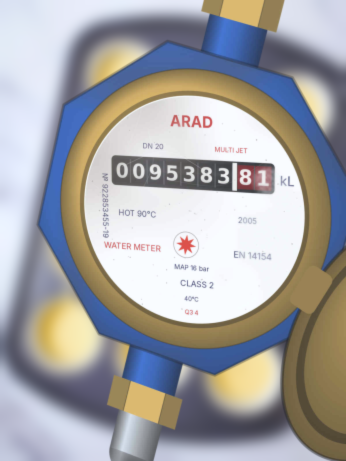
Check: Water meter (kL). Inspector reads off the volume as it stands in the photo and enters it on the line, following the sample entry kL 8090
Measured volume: kL 95383.81
